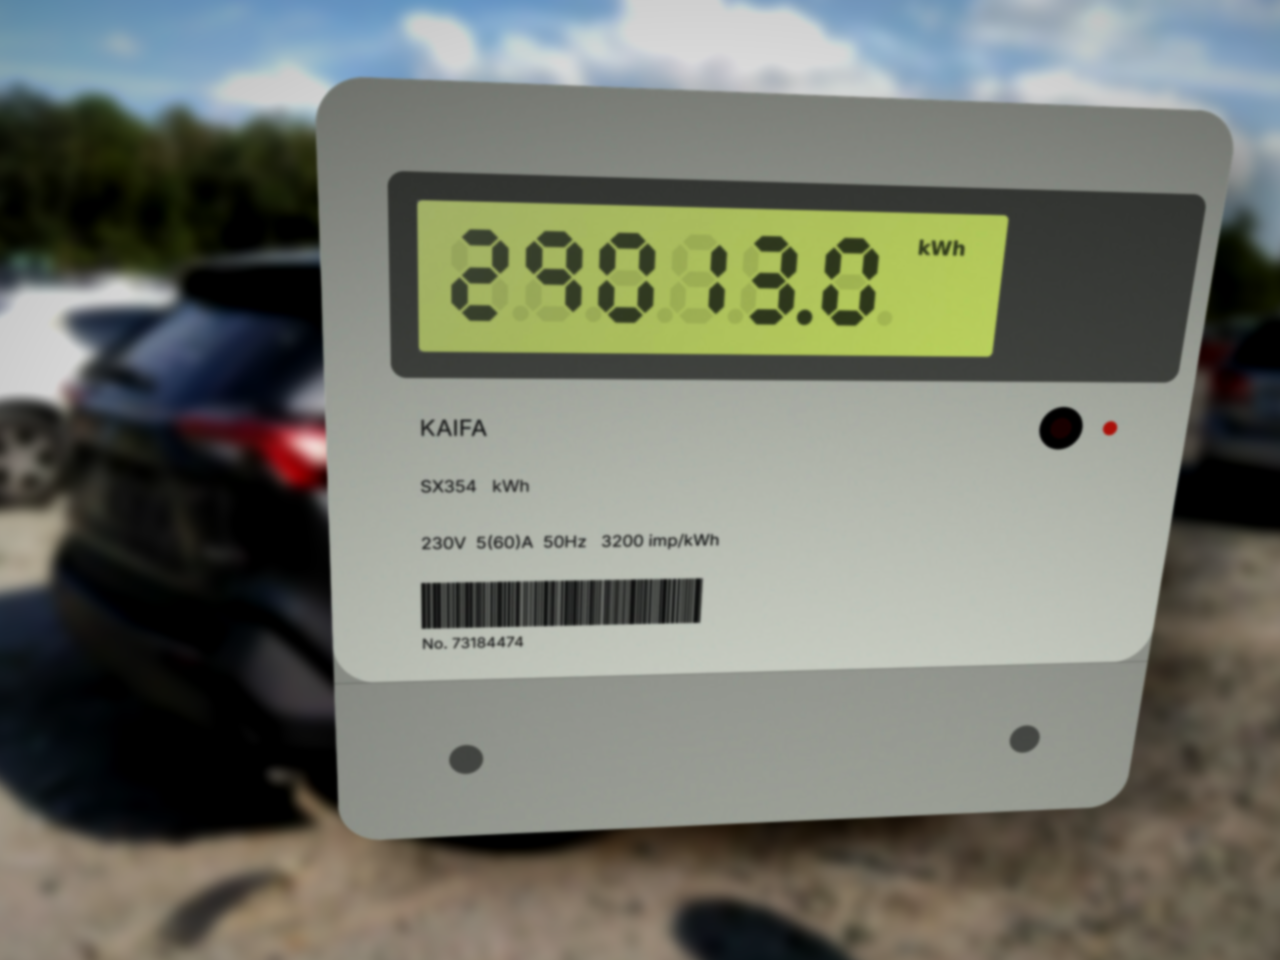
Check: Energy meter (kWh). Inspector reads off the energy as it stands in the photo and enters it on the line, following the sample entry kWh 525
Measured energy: kWh 29013.0
